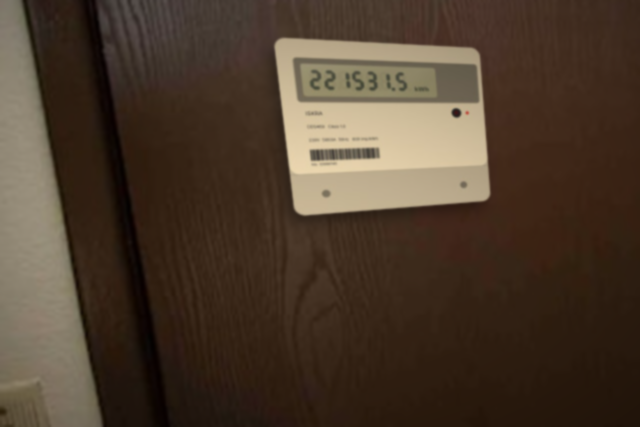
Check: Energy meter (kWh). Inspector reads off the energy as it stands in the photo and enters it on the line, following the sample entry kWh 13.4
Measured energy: kWh 221531.5
